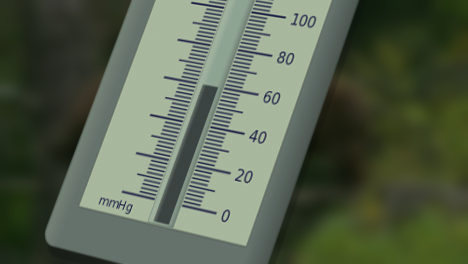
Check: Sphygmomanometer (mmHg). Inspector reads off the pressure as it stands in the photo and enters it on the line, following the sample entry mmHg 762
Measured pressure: mmHg 60
